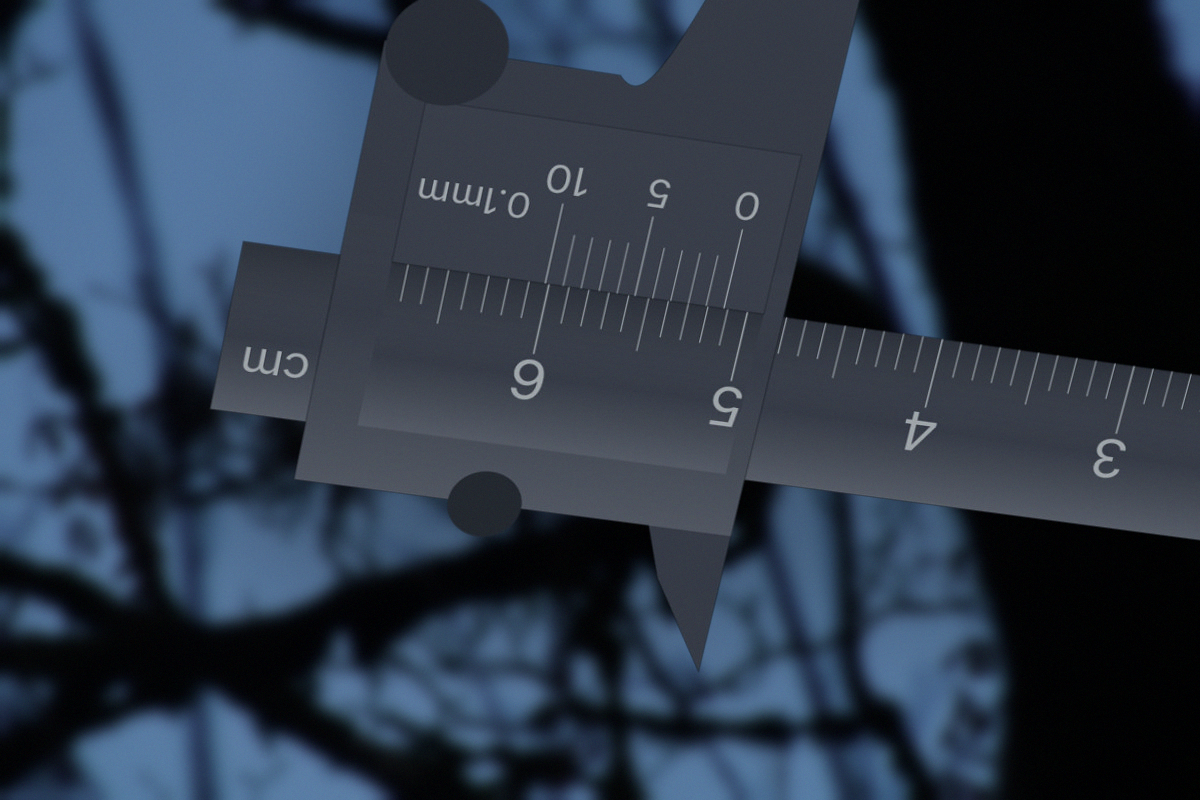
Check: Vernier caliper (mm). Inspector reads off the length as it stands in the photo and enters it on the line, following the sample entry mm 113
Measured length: mm 51.2
